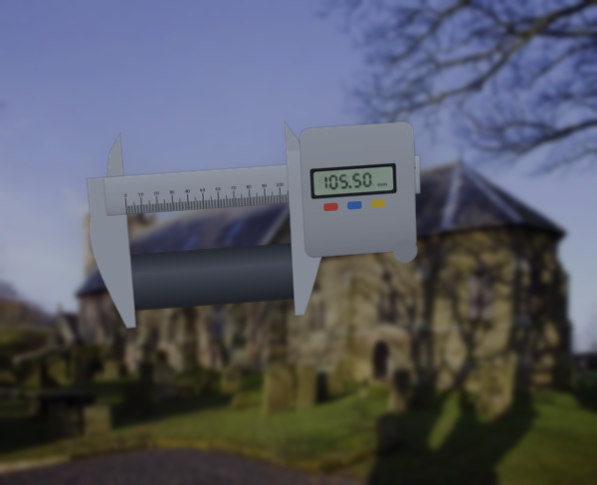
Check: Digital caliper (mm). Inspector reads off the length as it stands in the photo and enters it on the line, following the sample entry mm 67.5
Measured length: mm 105.50
